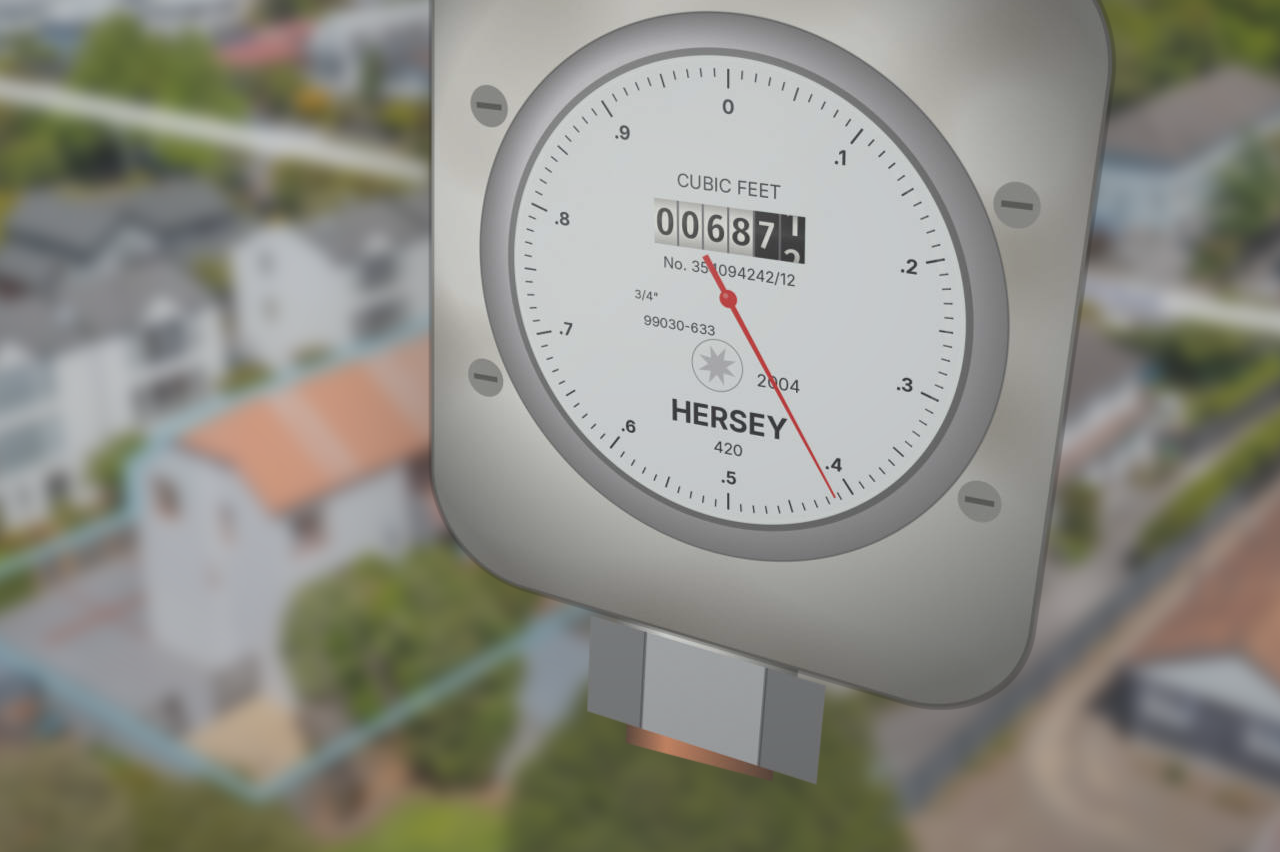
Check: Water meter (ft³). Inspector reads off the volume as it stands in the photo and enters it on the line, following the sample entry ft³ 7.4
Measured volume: ft³ 6871.41
